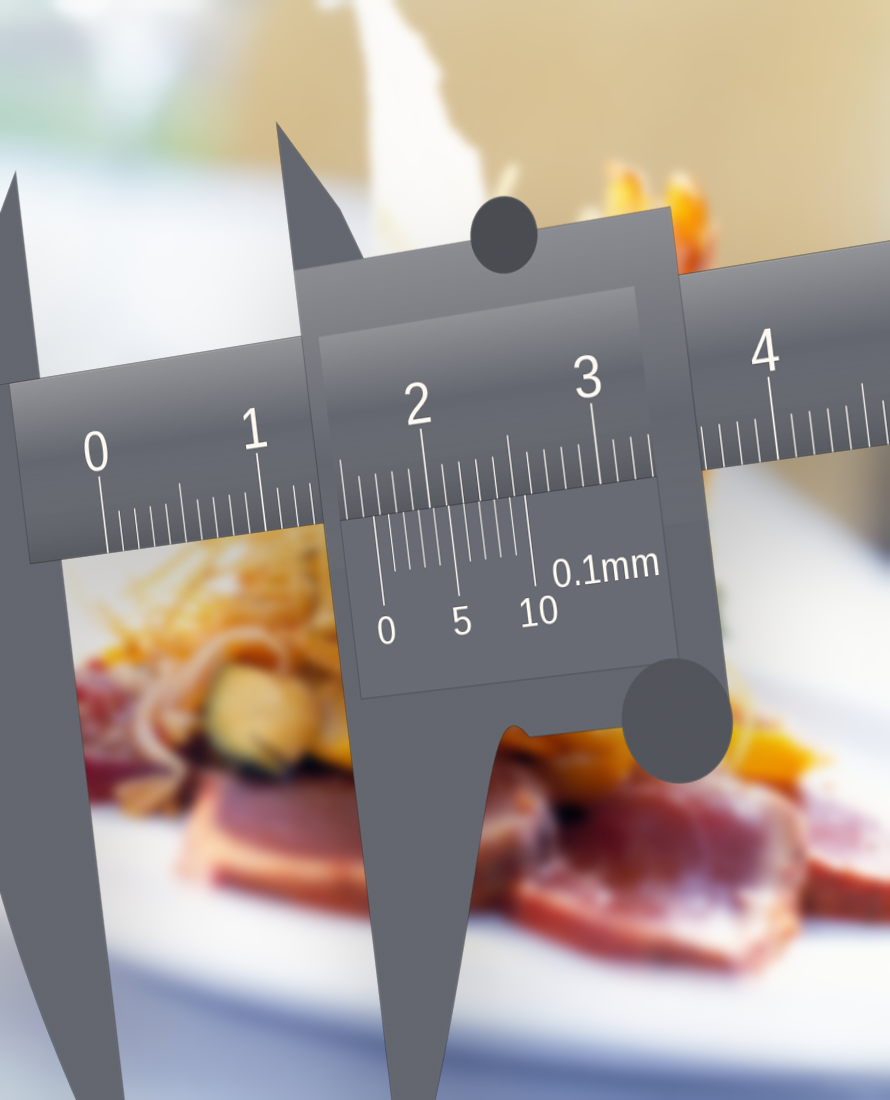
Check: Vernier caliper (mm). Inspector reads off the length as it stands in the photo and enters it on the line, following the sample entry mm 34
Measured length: mm 16.6
